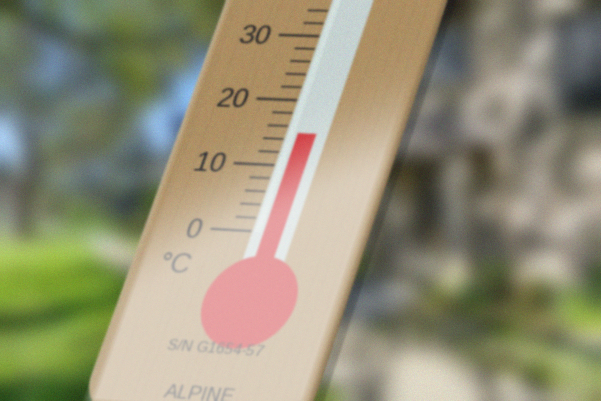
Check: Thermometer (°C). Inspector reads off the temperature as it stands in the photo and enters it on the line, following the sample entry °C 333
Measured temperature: °C 15
